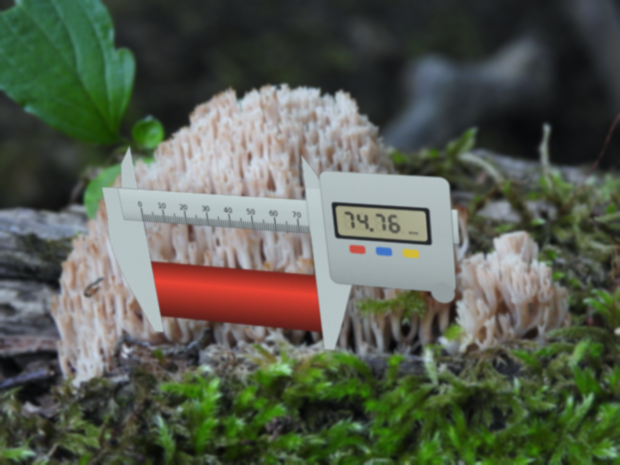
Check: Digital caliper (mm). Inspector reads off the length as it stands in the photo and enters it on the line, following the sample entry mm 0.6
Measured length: mm 74.76
